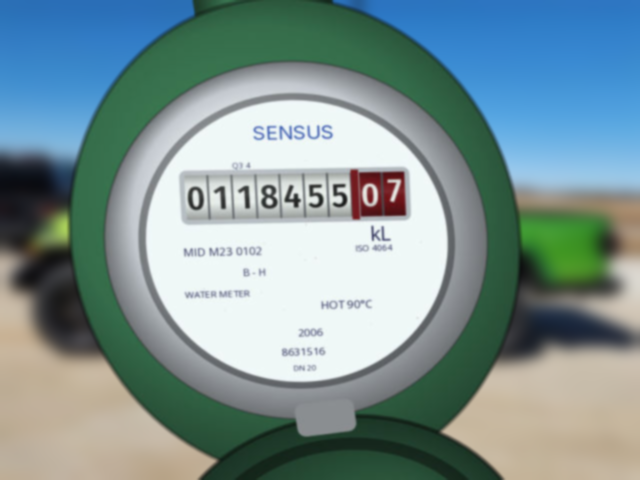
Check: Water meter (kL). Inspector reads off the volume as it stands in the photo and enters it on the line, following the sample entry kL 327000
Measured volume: kL 118455.07
